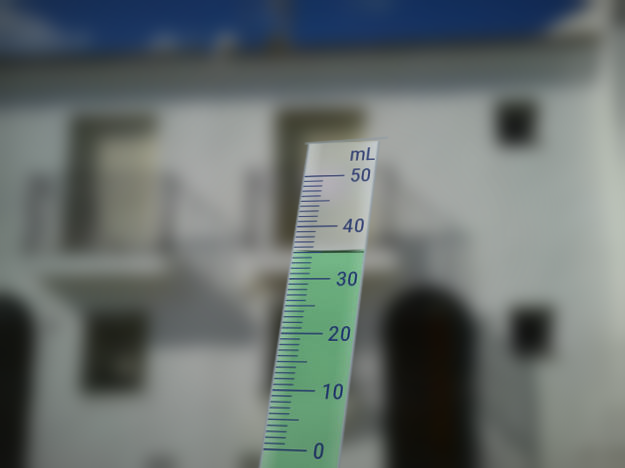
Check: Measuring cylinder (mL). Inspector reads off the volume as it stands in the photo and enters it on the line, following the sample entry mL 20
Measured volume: mL 35
